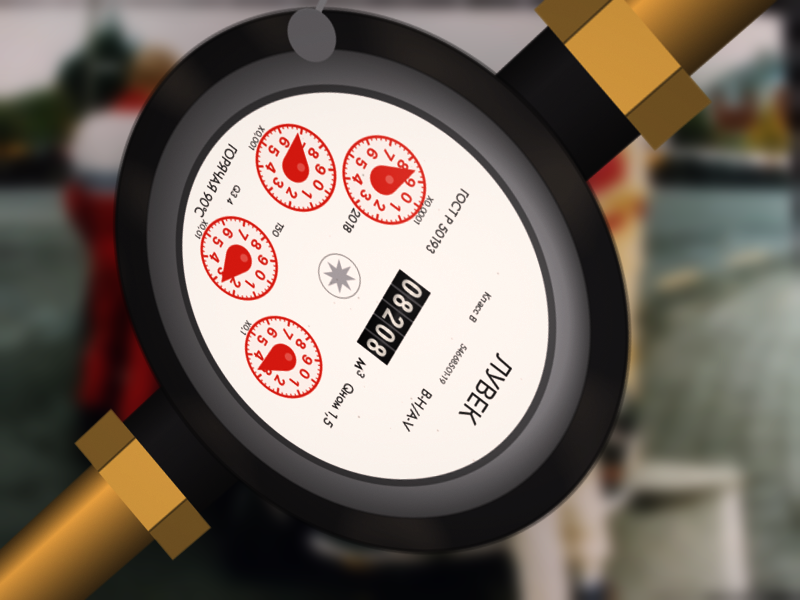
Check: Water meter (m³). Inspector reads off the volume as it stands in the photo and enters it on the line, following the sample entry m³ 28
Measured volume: m³ 8208.3268
